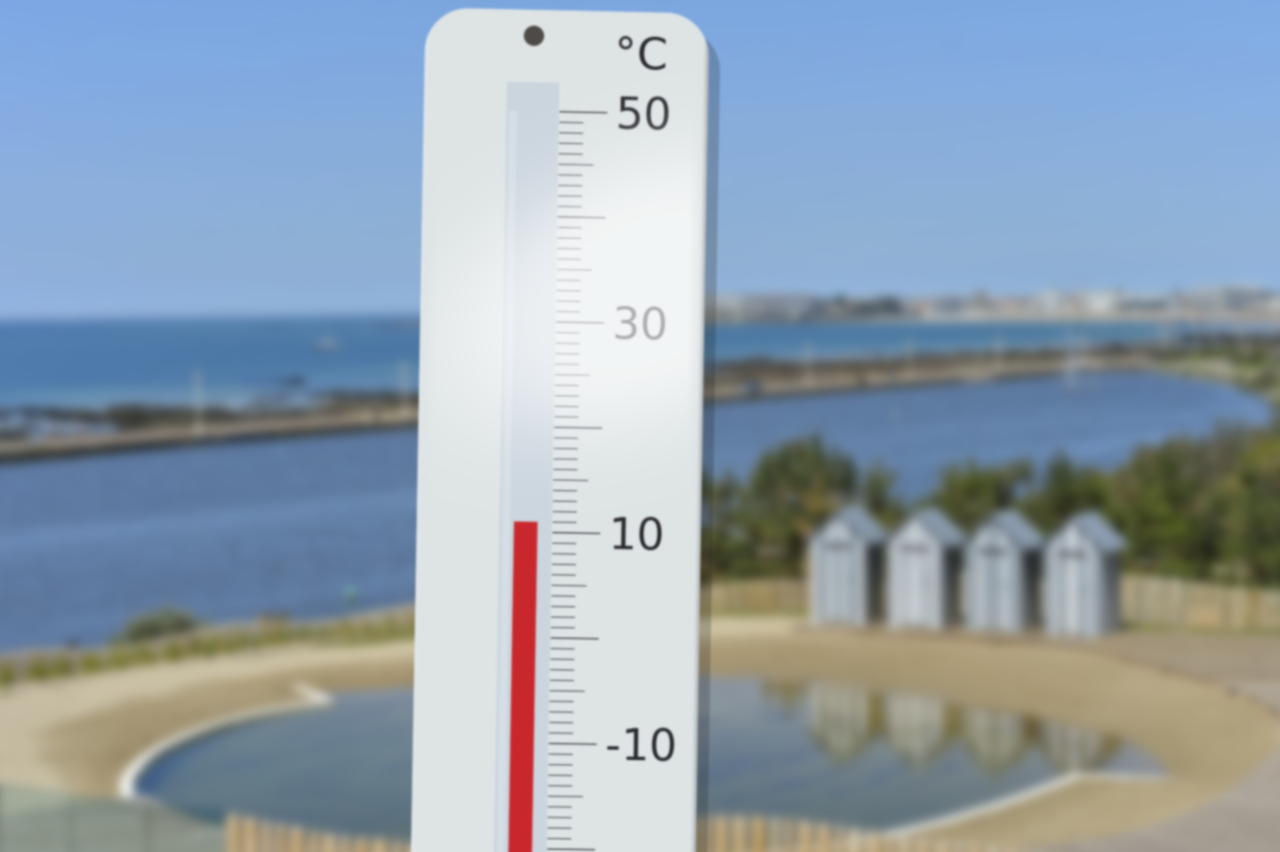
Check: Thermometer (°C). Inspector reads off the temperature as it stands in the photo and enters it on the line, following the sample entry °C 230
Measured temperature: °C 11
